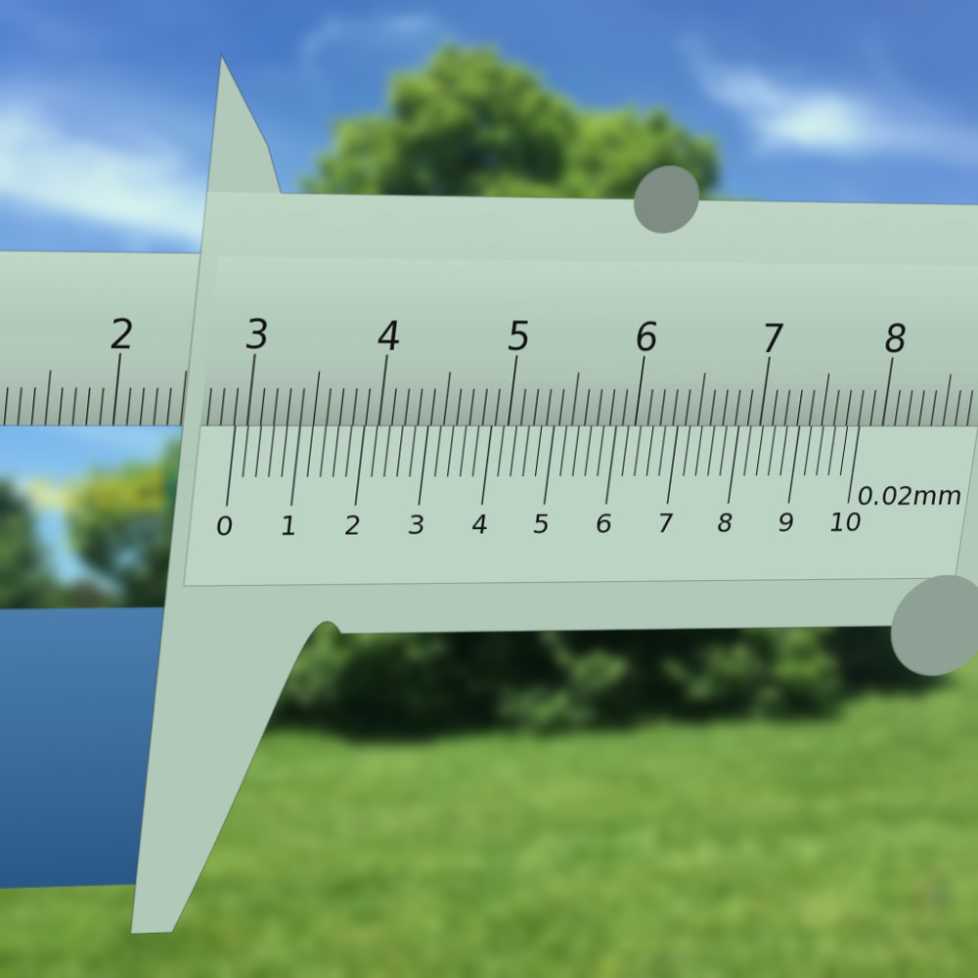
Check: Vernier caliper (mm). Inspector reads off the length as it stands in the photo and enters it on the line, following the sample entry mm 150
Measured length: mm 29.1
